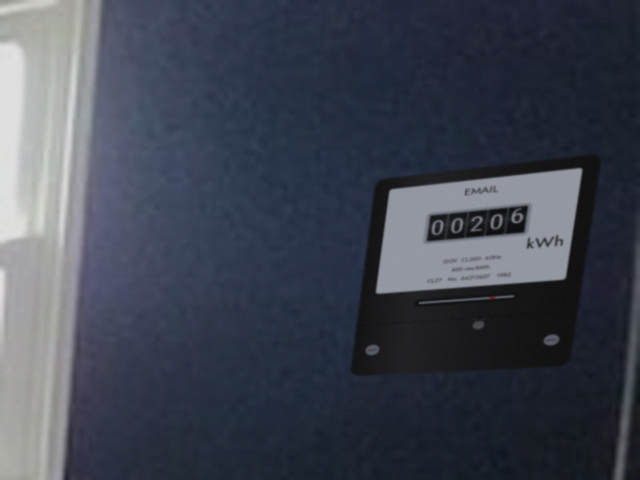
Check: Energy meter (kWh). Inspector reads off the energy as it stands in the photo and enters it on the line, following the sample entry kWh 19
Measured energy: kWh 206
